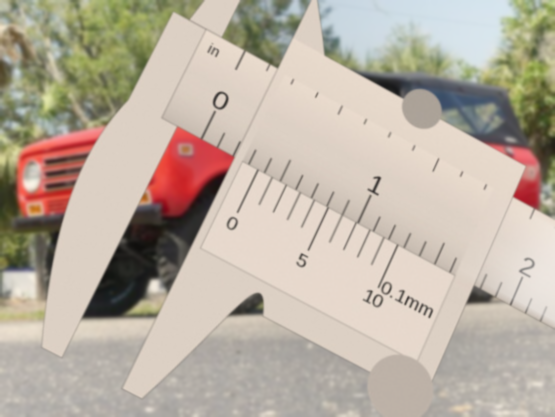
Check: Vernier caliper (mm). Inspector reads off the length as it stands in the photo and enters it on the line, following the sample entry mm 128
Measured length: mm 3.6
